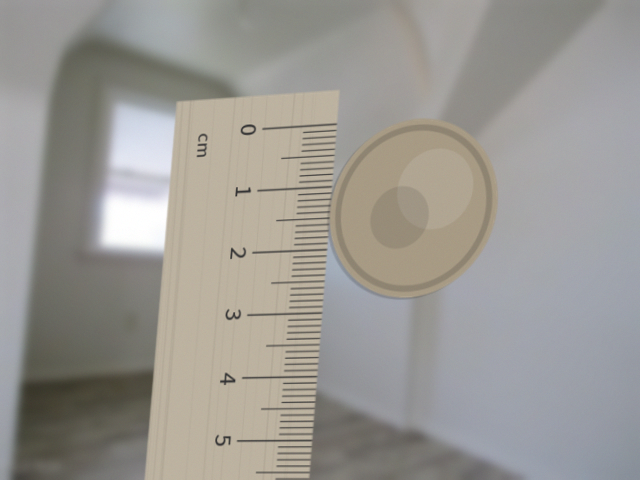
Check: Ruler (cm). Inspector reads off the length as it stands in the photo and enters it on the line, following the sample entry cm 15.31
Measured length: cm 2.8
